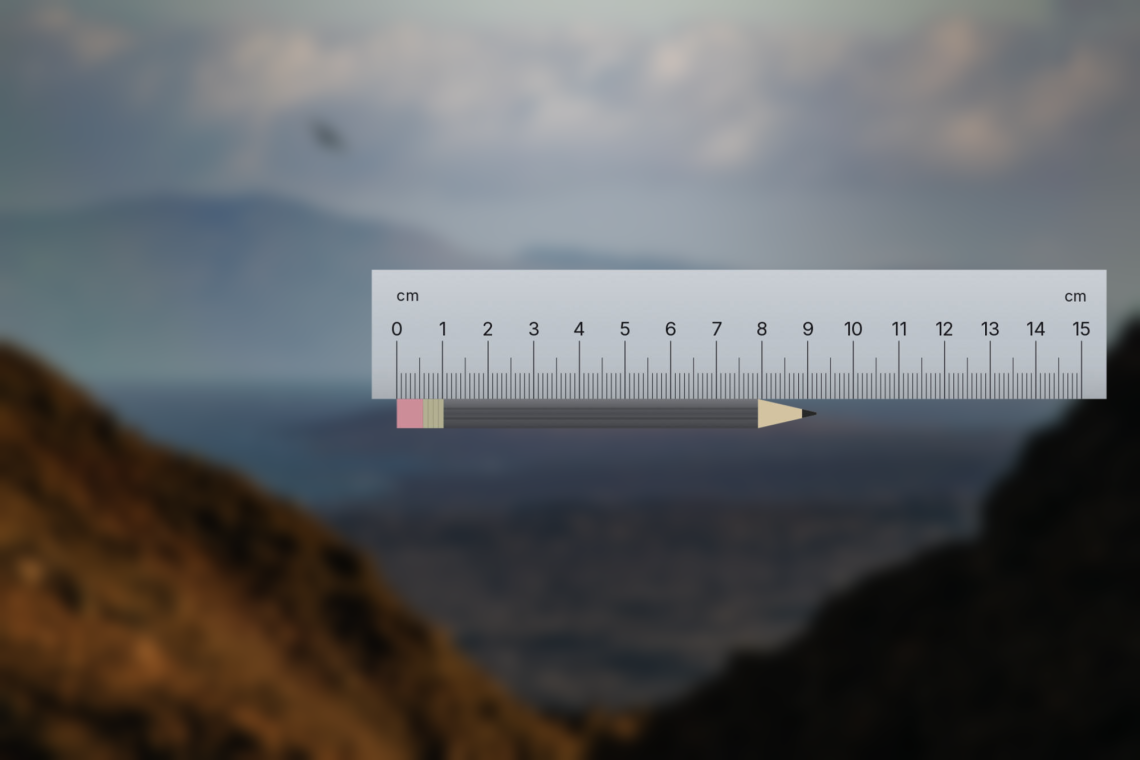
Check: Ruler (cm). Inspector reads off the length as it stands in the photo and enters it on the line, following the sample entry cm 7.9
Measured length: cm 9.2
